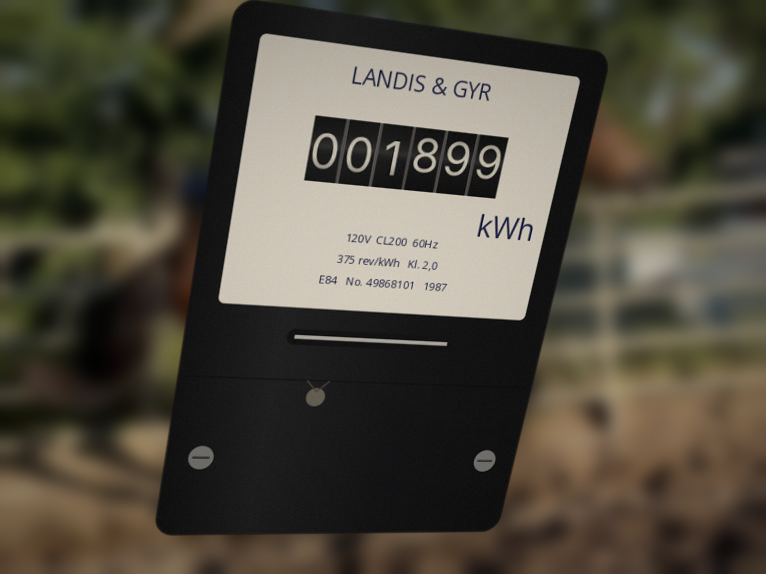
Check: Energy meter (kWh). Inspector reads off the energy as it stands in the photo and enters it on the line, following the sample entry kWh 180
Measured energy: kWh 1899
